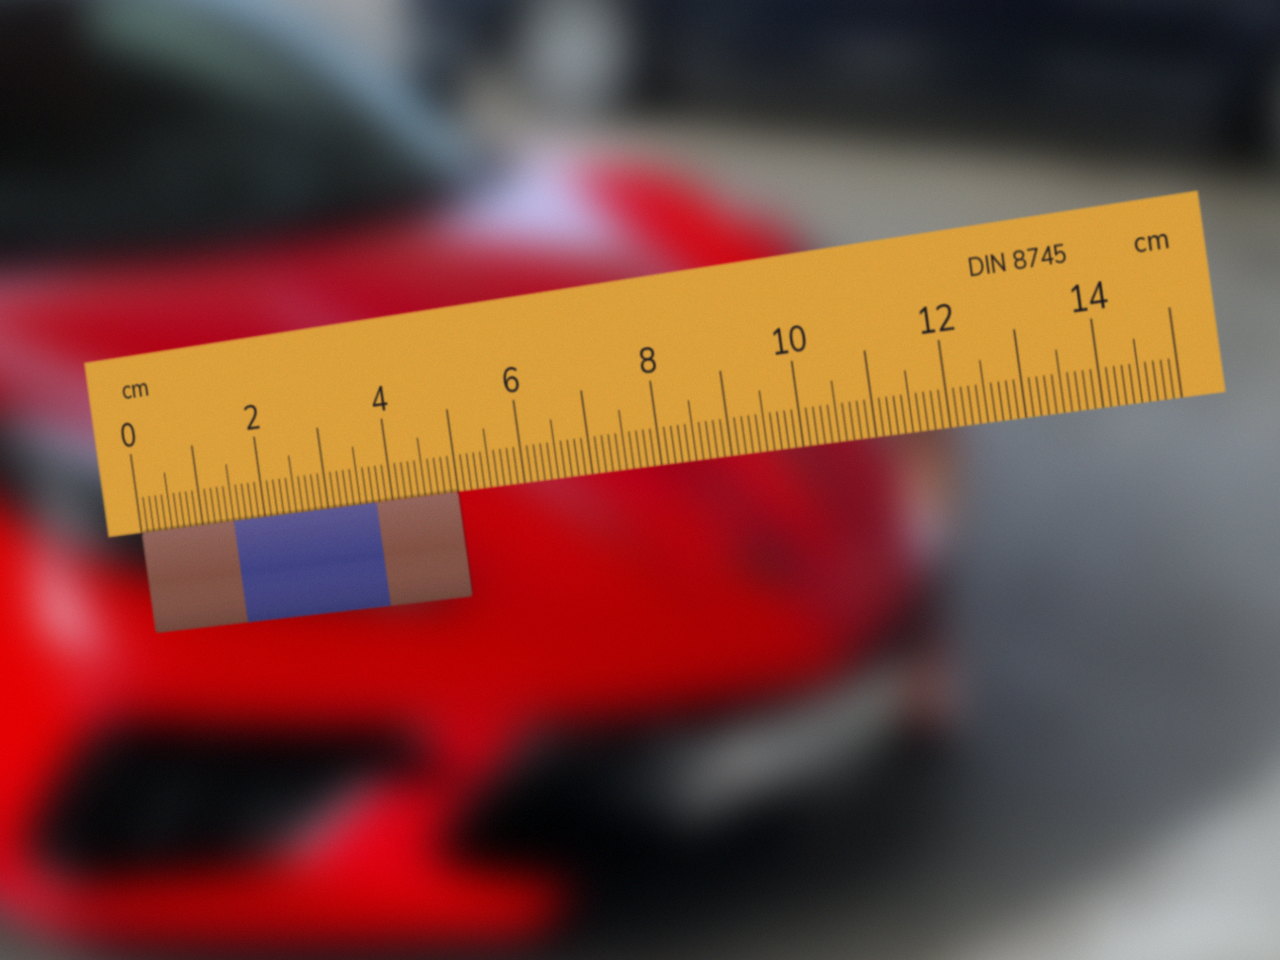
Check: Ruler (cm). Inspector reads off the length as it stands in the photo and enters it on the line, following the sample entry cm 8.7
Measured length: cm 5
